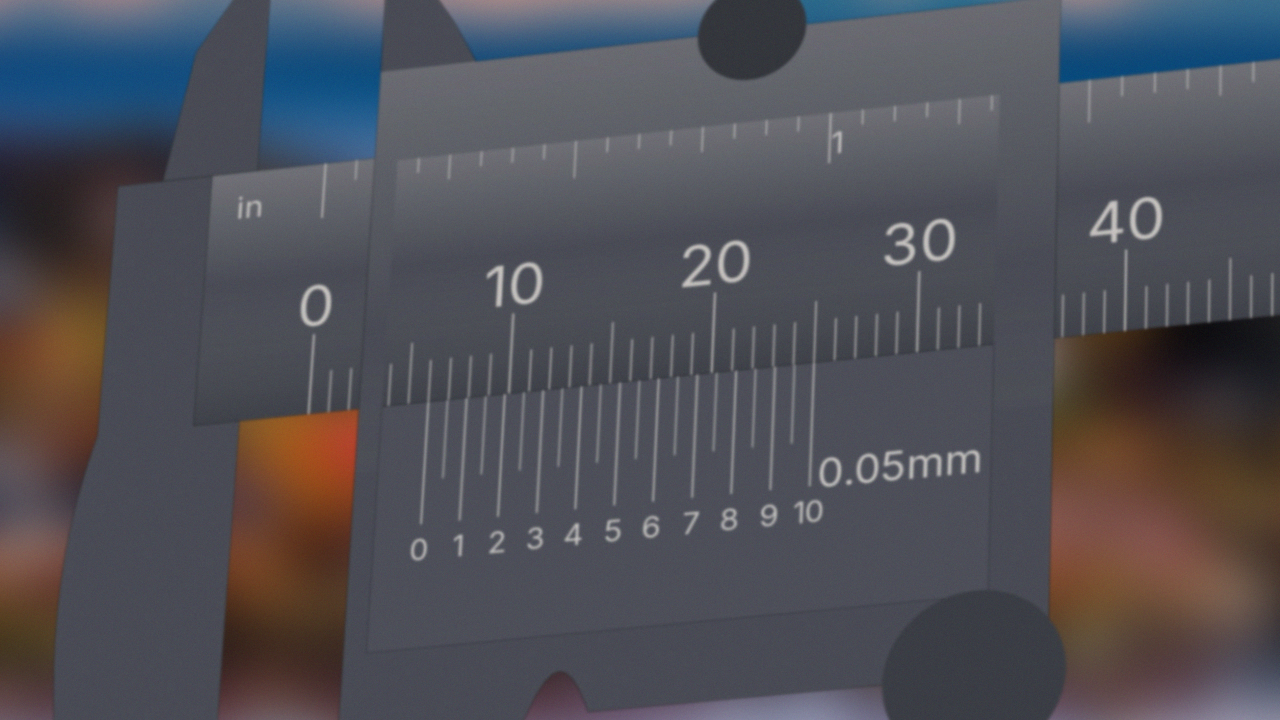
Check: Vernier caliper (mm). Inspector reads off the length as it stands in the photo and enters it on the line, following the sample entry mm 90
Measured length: mm 6.0
